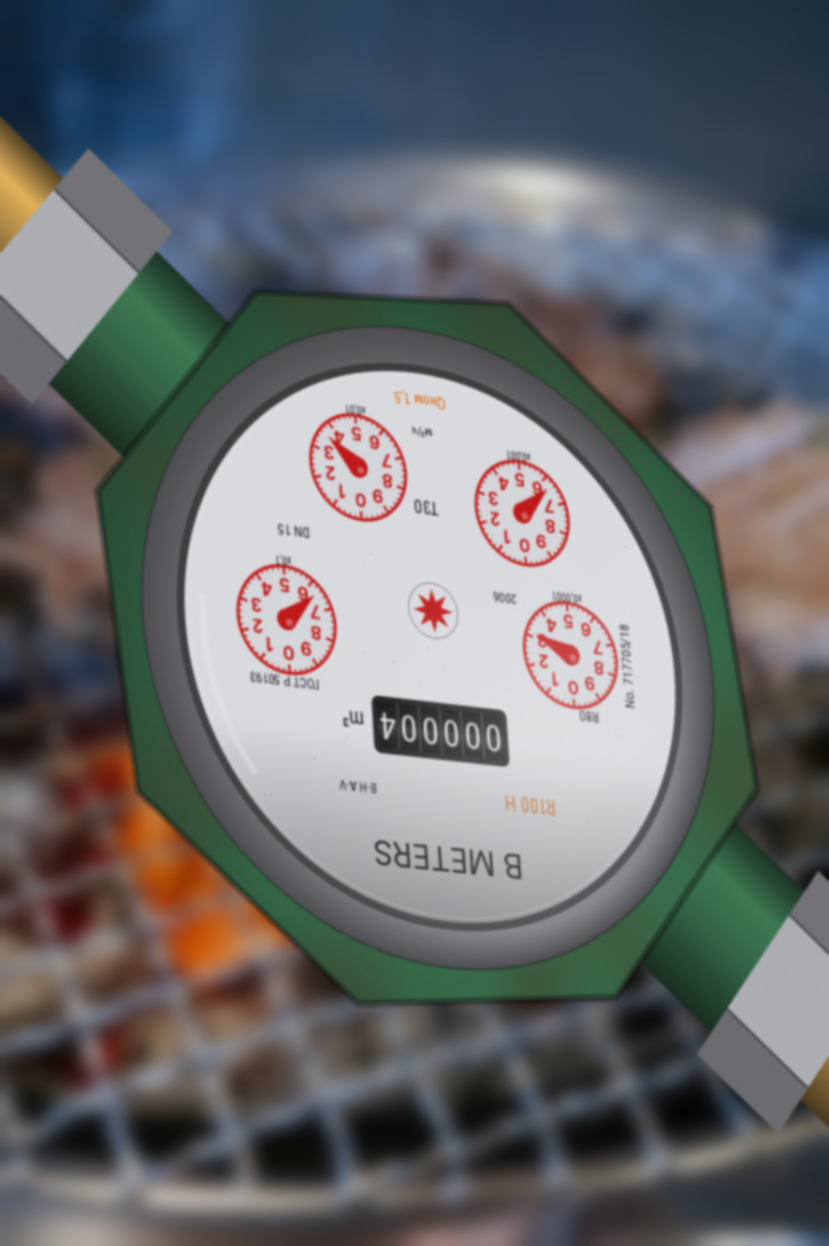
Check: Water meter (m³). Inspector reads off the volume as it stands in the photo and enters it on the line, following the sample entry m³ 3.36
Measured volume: m³ 4.6363
